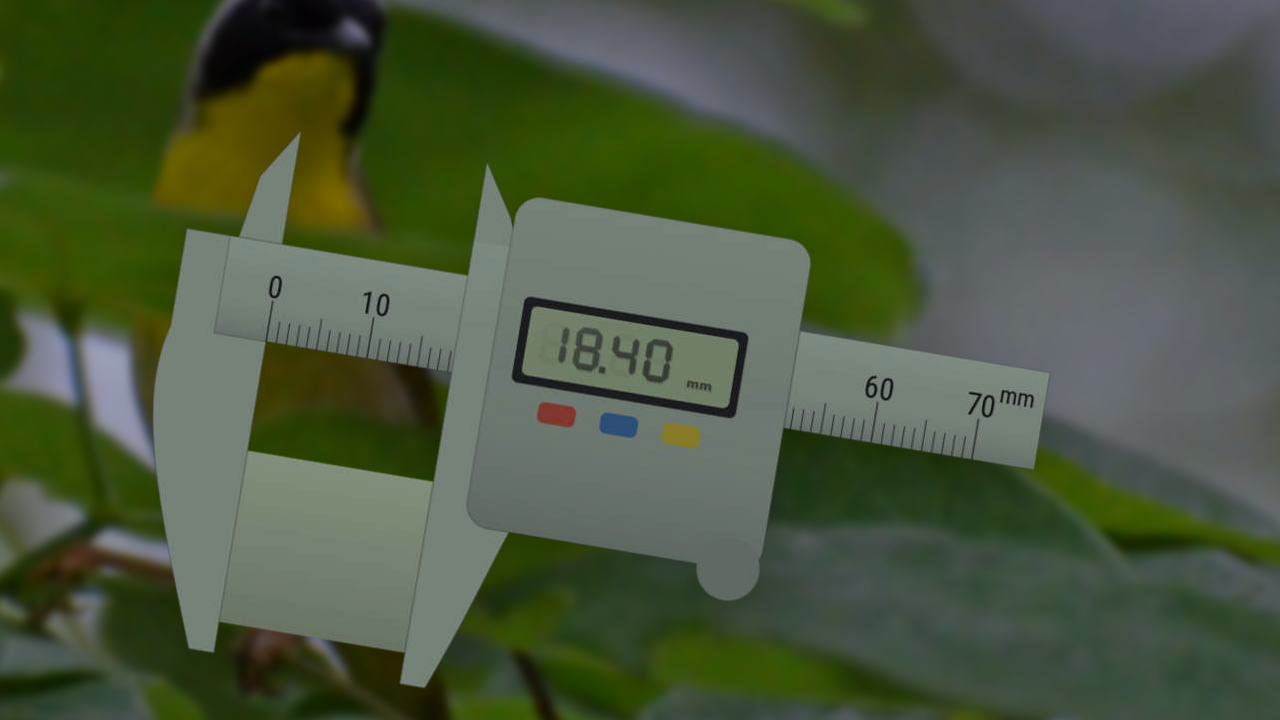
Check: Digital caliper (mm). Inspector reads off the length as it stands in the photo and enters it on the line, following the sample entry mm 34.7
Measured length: mm 18.40
